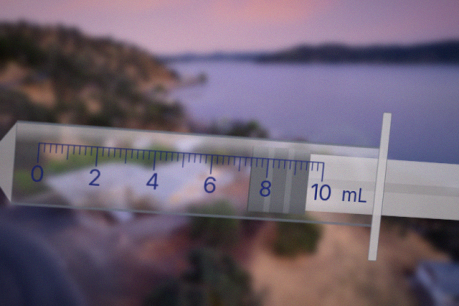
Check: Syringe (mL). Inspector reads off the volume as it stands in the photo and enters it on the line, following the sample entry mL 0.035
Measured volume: mL 7.4
